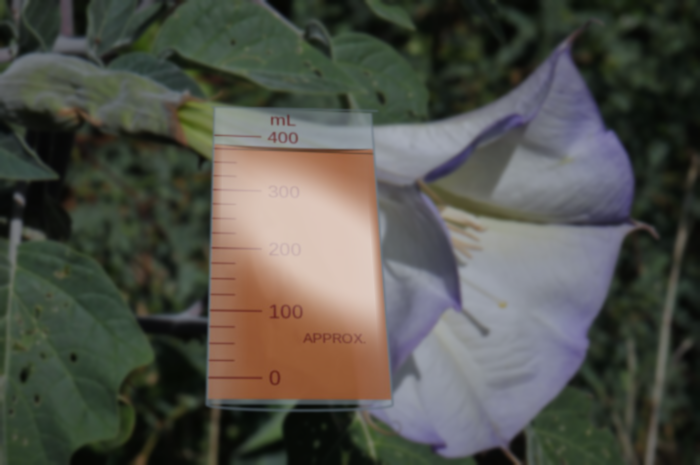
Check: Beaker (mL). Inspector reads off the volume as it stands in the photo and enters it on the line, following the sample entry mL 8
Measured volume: mL 375
